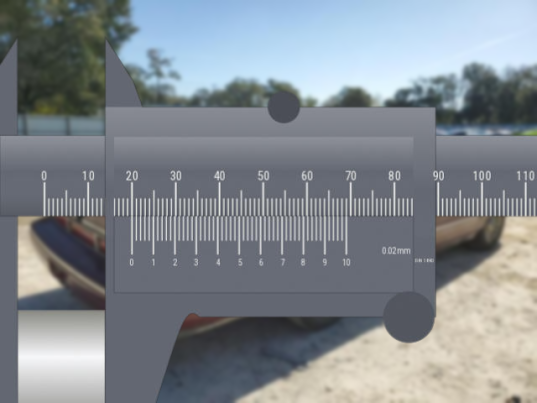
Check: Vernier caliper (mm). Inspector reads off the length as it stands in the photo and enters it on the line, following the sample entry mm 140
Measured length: mm 20.0
